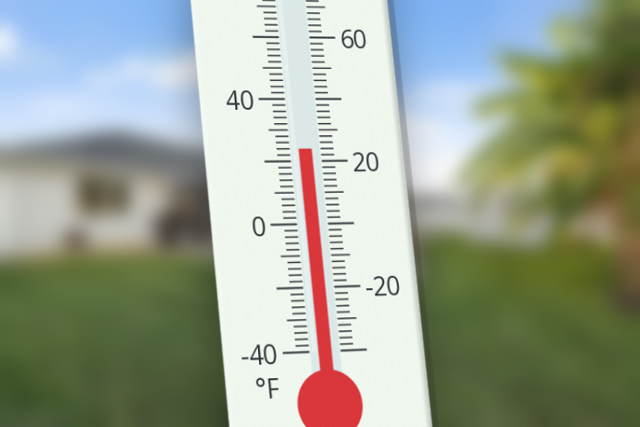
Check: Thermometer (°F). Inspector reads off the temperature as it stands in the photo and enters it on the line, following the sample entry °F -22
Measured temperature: °F 24
